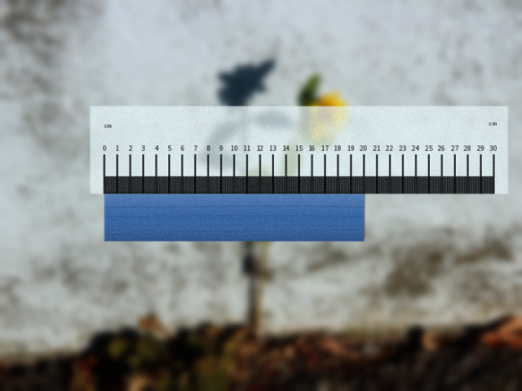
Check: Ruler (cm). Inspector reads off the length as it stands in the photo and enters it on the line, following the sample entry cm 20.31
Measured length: cm 20
